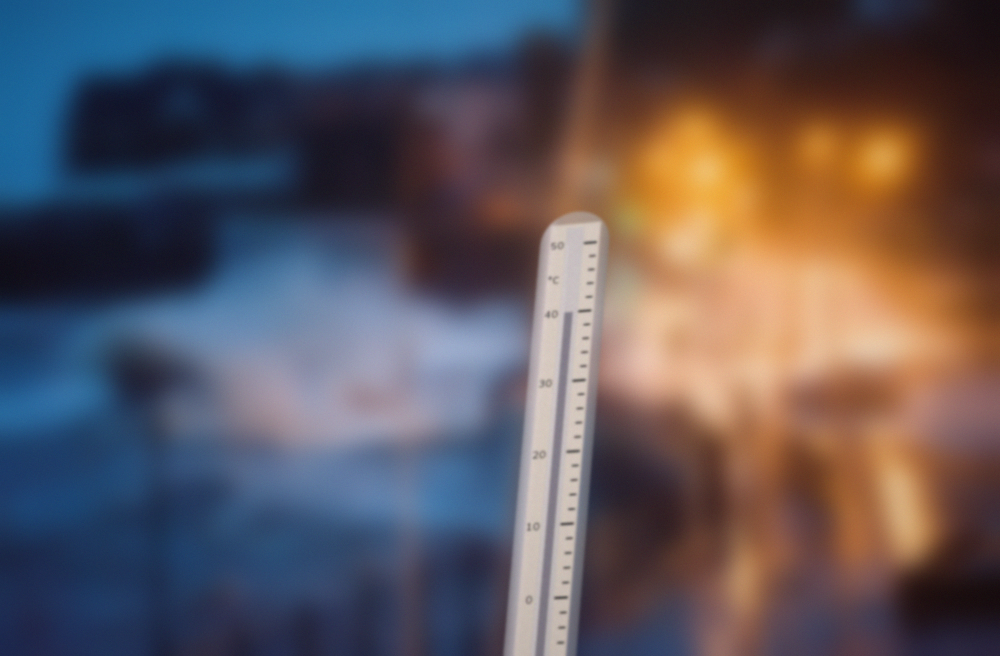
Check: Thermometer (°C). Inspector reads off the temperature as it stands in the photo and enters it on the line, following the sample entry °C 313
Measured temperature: °C 40
